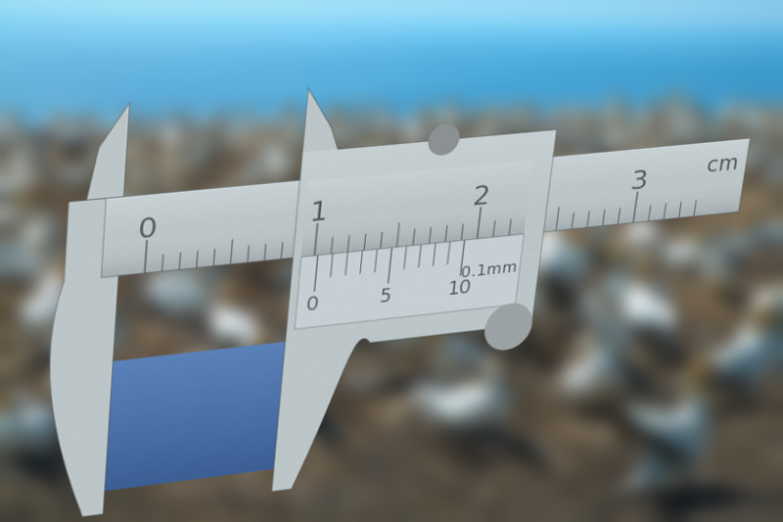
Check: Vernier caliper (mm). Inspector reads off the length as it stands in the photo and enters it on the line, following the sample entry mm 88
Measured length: mm 10.2
